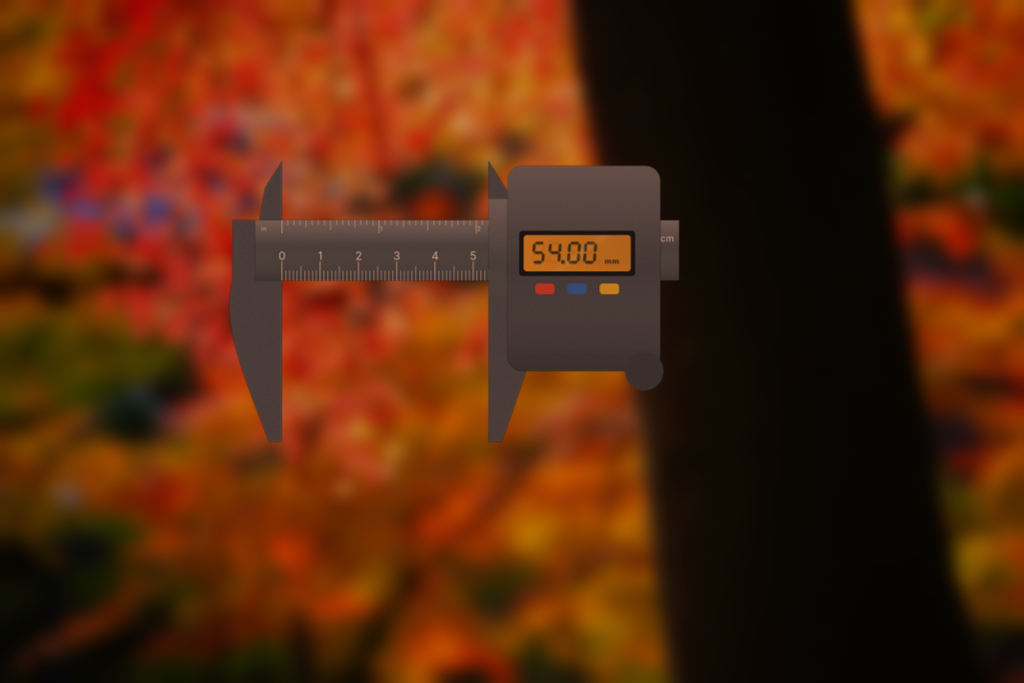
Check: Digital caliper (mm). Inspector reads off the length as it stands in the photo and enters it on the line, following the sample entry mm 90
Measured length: mm 54.00
